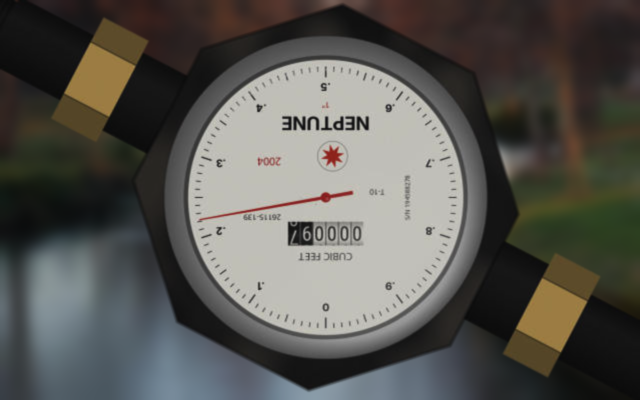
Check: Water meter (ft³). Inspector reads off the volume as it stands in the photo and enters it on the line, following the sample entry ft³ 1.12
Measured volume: ft³ 97.22
